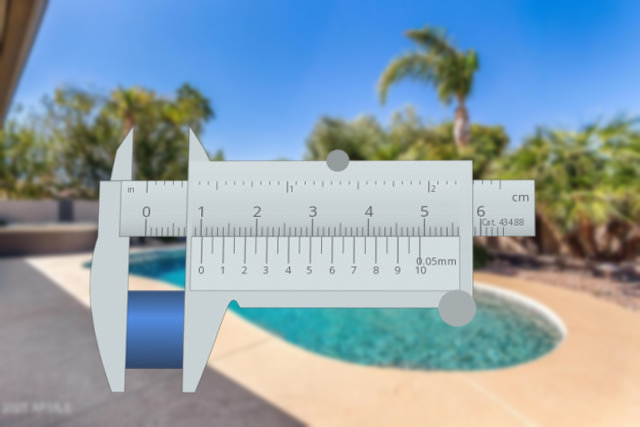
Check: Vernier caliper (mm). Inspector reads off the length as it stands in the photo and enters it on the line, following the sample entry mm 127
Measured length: mm 10.2
